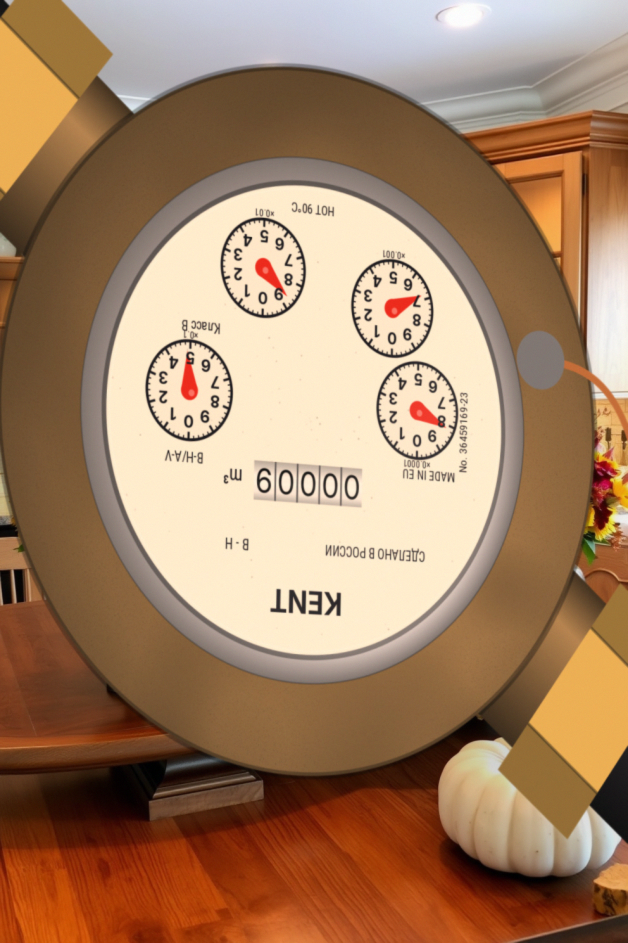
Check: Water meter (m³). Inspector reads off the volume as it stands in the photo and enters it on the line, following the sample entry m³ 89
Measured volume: m³ 9.4868
